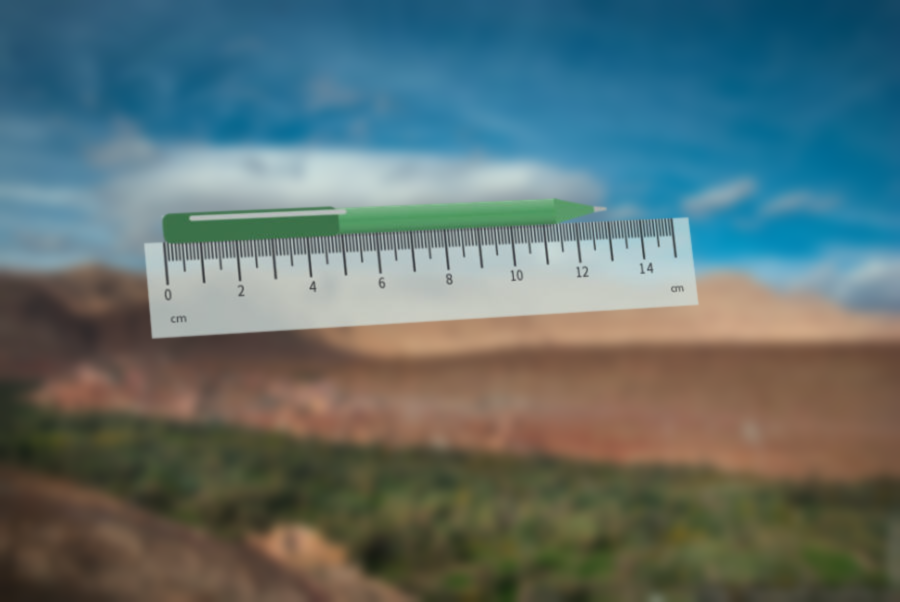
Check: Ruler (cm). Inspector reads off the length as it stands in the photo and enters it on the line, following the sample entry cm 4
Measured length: cm 13
